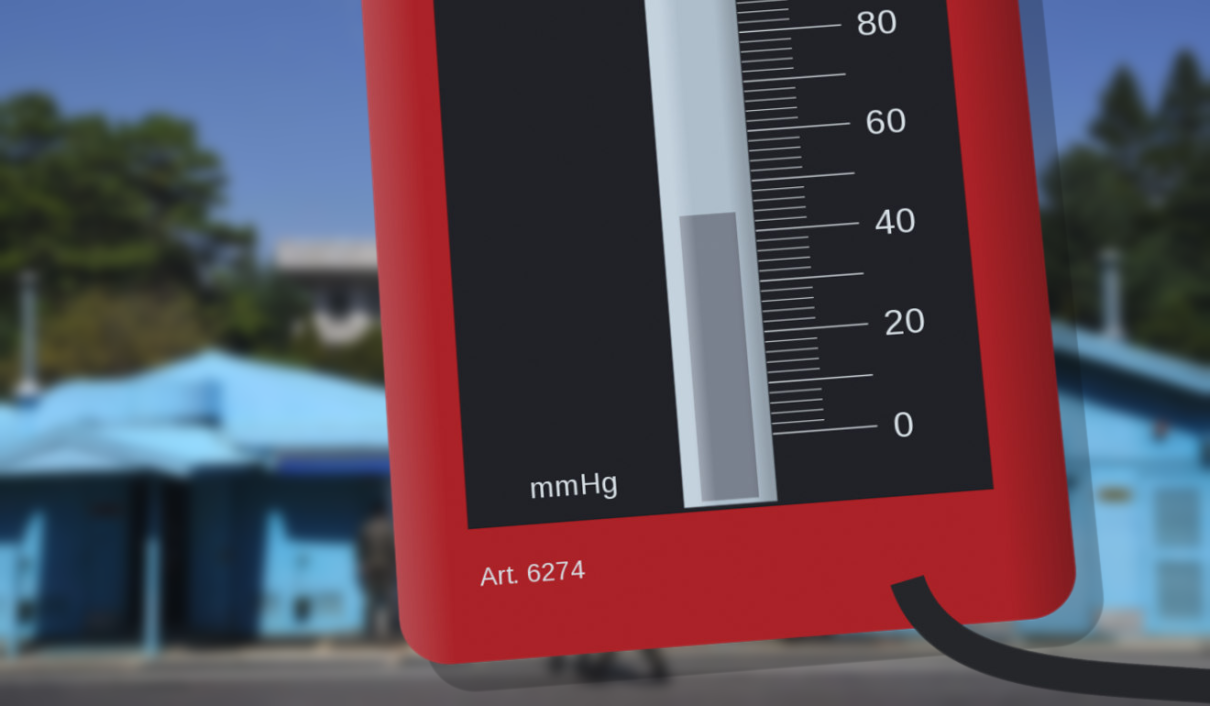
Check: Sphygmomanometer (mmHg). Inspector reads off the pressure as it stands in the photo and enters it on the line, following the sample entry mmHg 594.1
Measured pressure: mmHg 44
